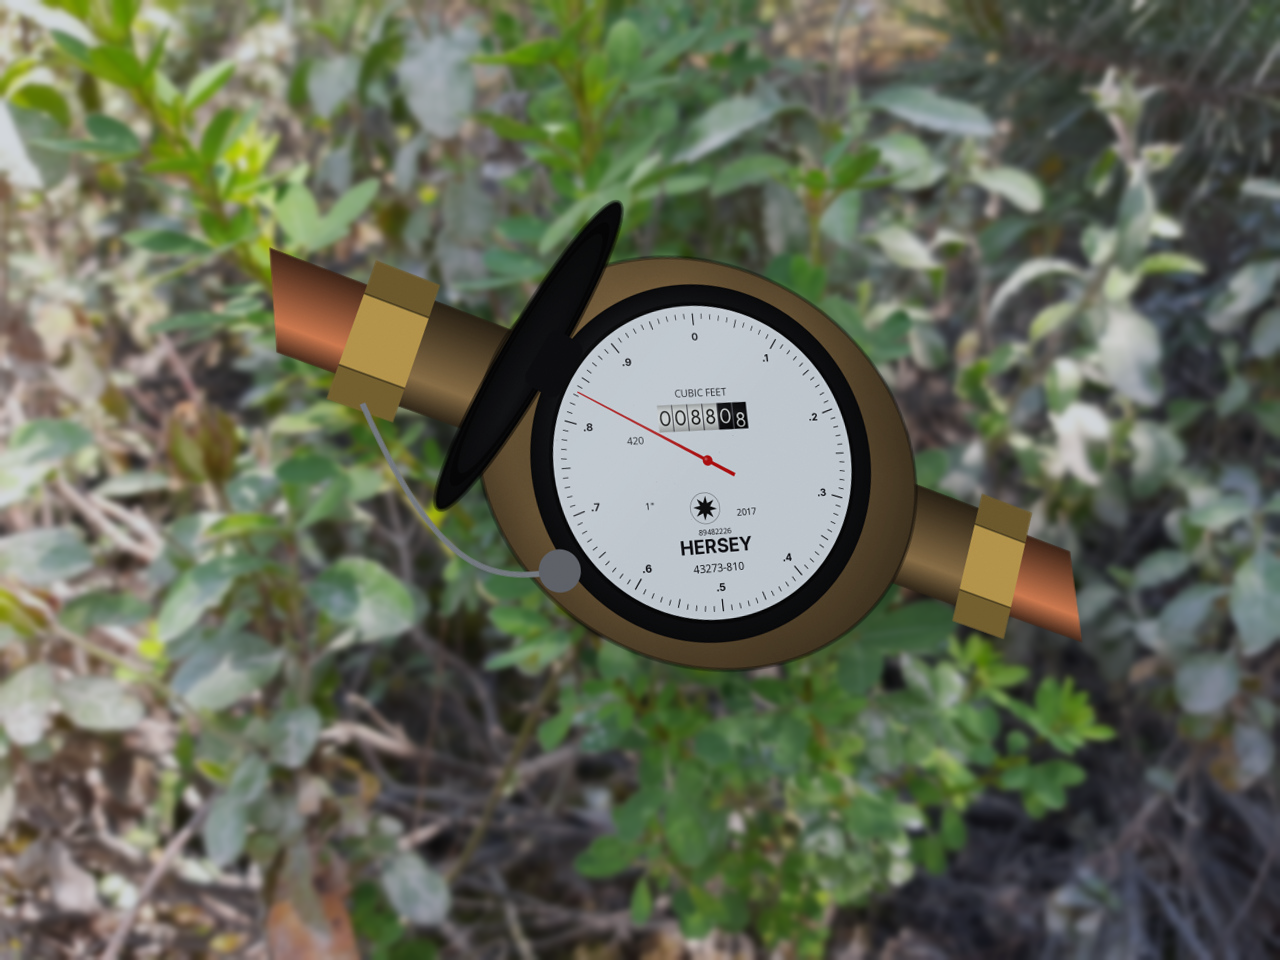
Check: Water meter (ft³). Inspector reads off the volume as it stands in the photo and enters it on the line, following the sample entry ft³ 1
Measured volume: ft³ 8807.83
